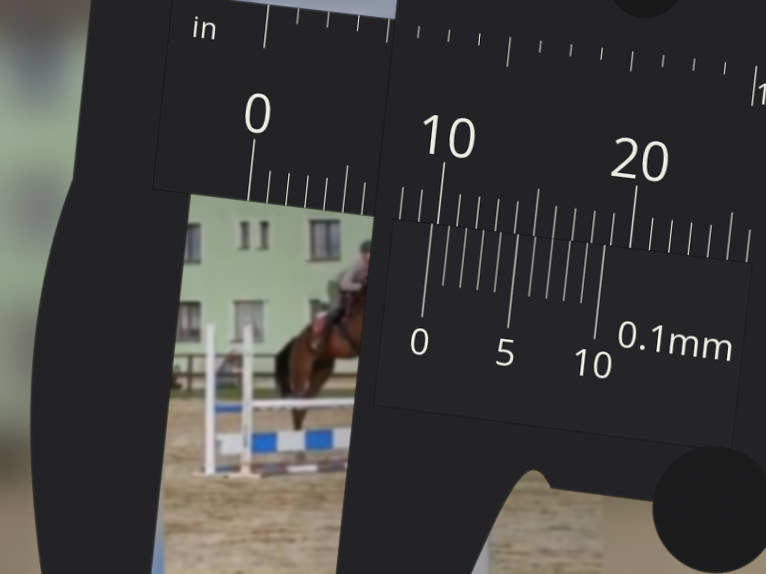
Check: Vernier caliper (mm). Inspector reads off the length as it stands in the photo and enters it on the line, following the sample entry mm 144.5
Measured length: mm 9.7
